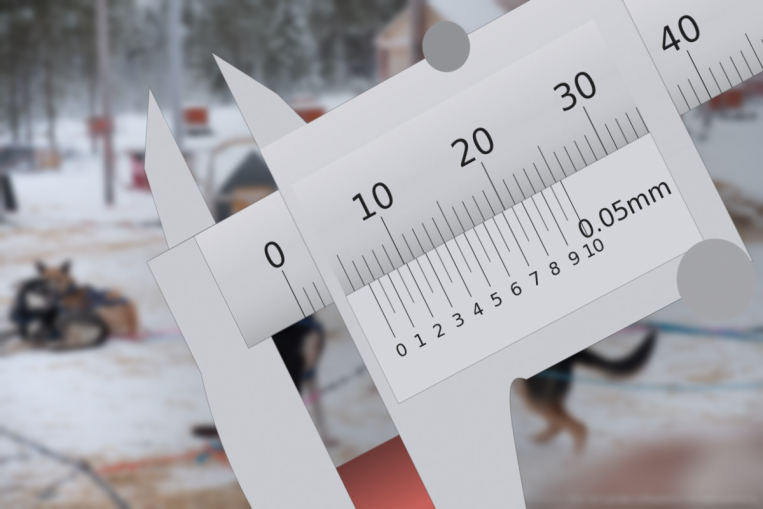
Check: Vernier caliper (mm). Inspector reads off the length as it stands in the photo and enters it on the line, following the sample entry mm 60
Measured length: mm 6.4
